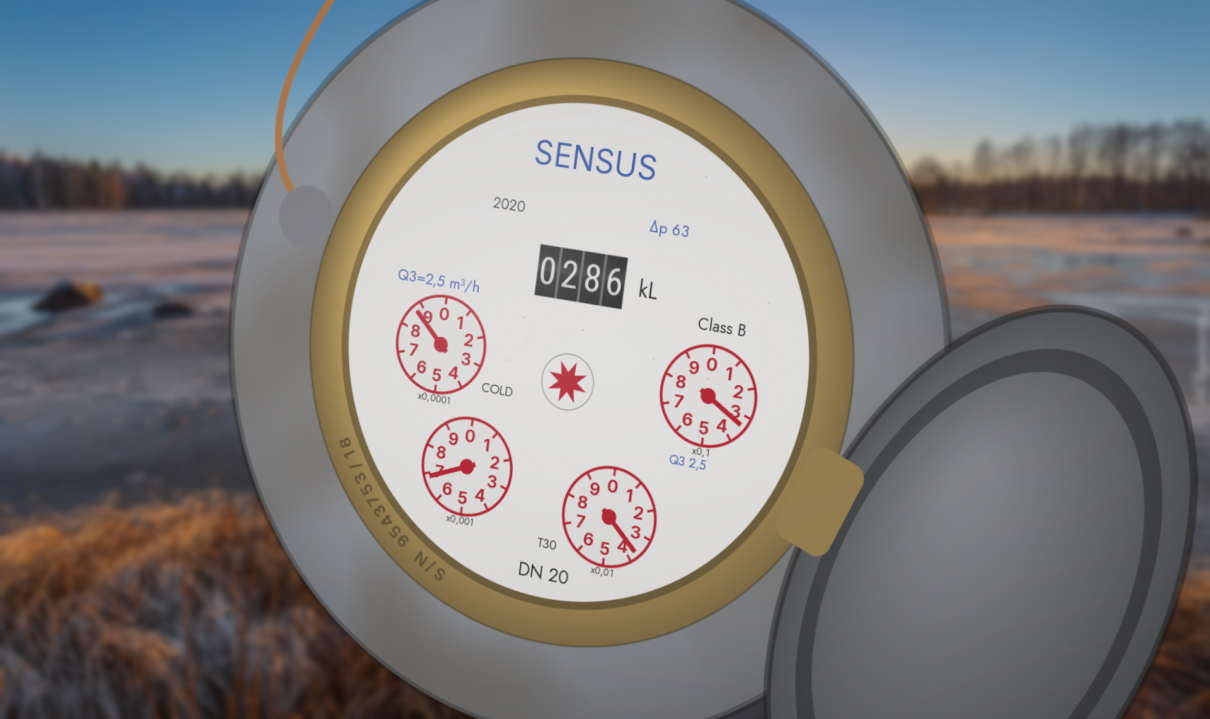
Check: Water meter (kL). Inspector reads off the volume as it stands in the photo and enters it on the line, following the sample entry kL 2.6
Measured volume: kL 286.3368
